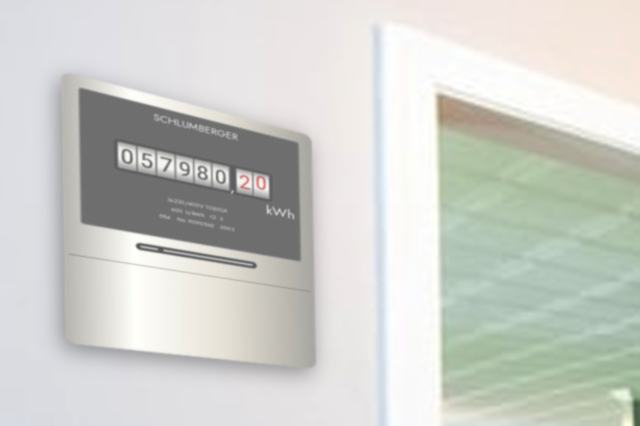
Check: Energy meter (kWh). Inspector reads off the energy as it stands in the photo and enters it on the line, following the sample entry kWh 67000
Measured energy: kWh 57980.20
